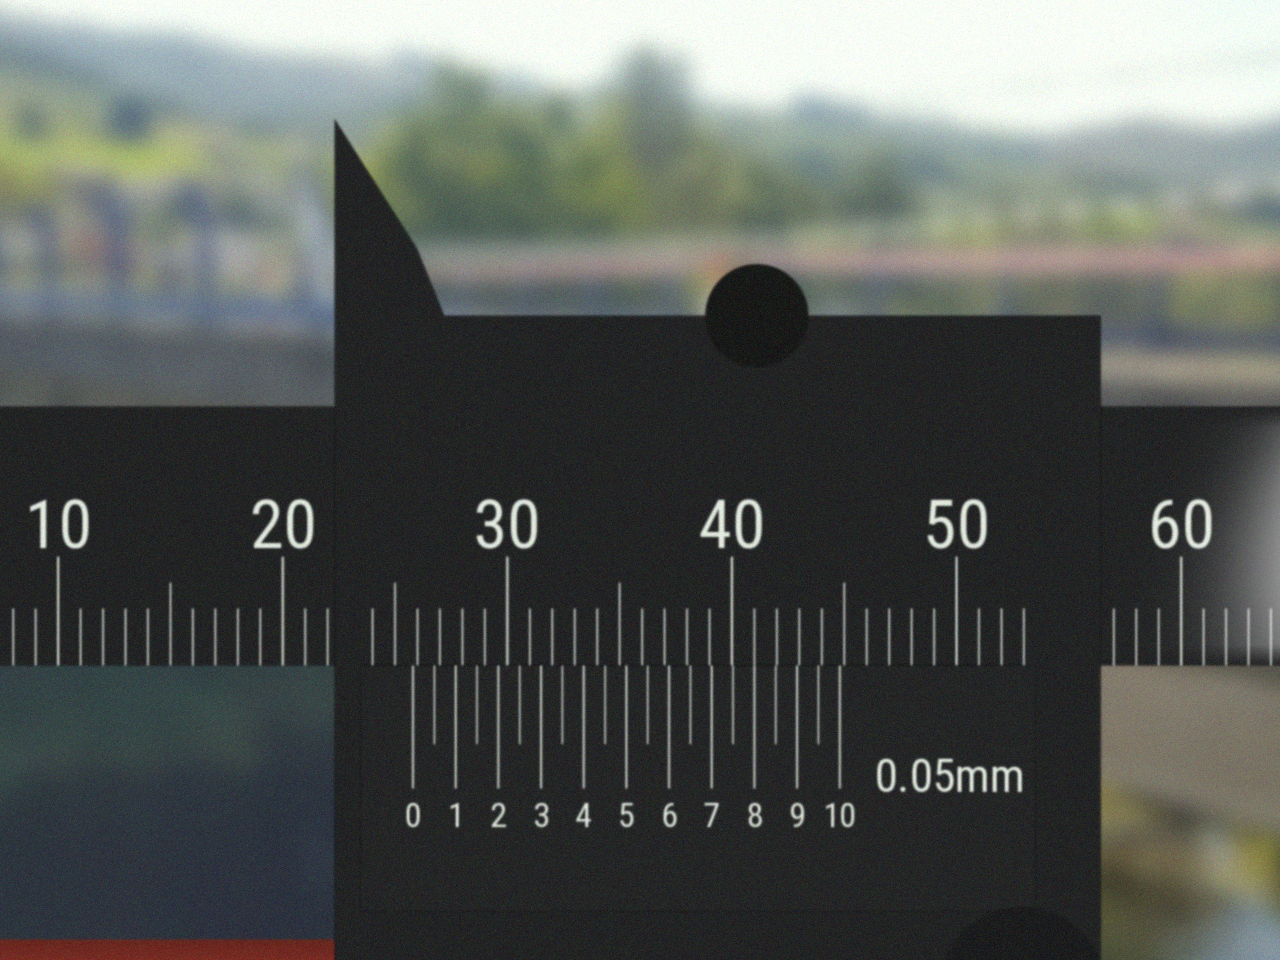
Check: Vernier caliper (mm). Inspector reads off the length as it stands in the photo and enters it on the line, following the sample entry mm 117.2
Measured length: mm 25.8
